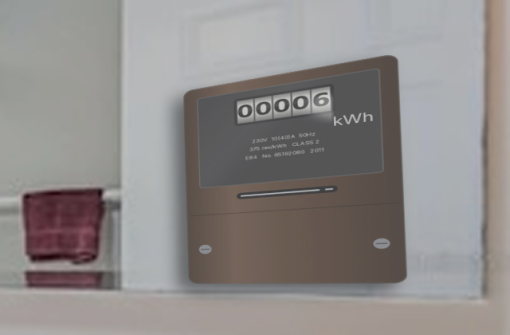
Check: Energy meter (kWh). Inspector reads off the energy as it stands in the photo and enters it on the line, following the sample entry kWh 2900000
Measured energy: kWh 6
